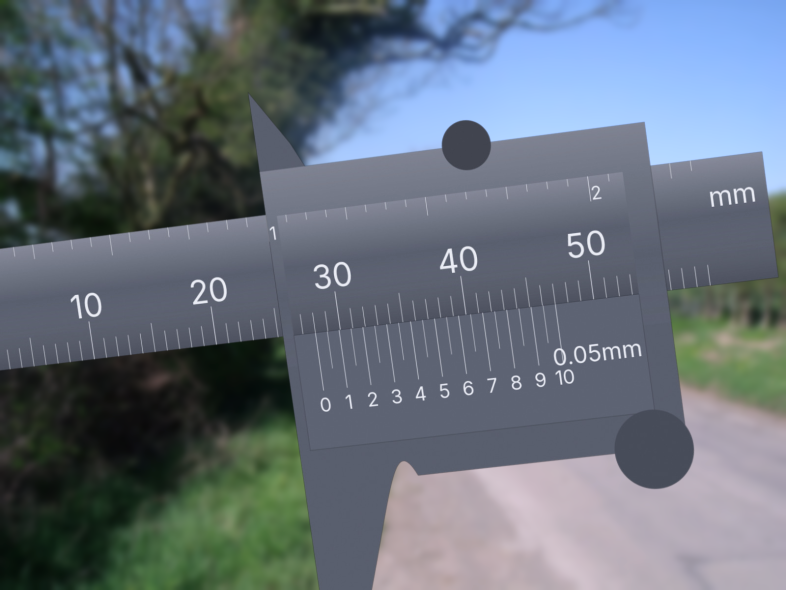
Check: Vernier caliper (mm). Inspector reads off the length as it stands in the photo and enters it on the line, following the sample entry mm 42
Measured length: mm 28.0
